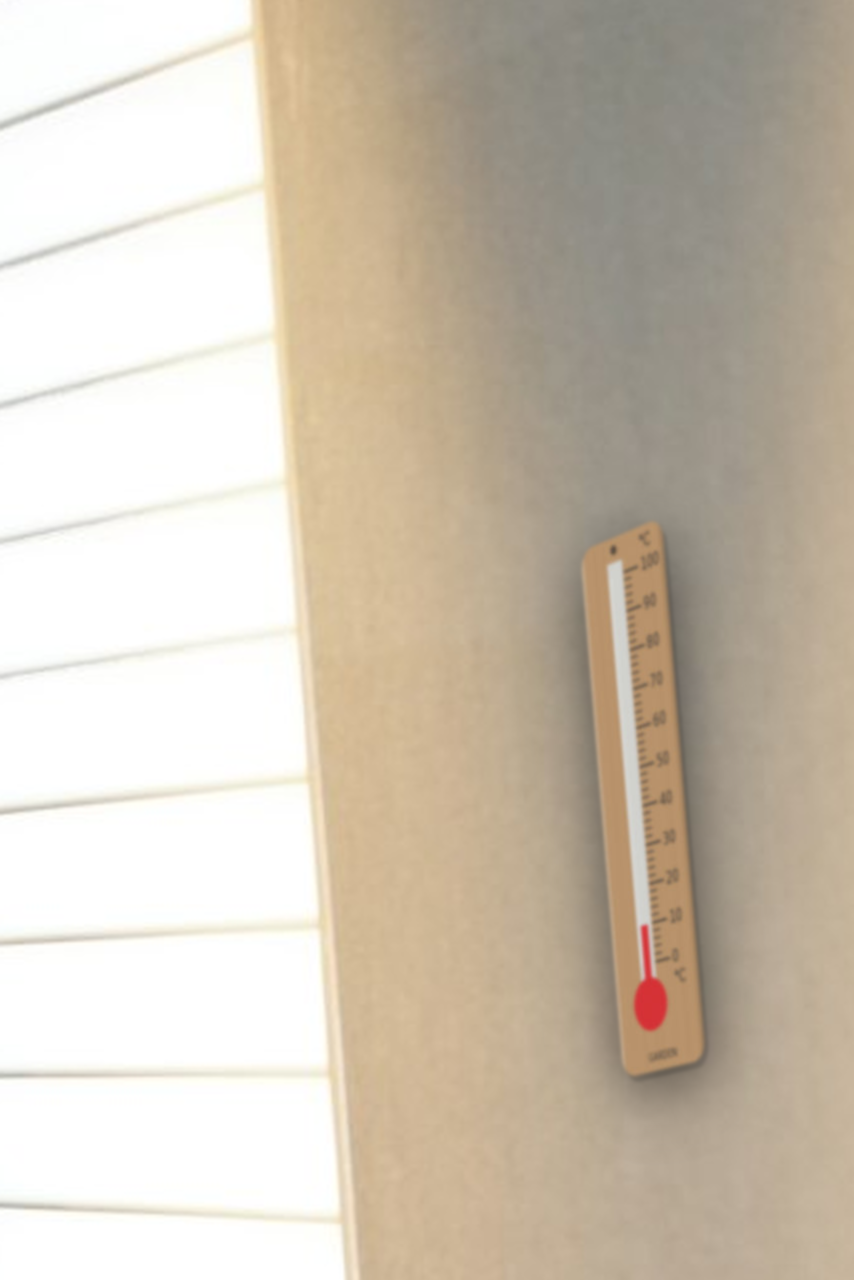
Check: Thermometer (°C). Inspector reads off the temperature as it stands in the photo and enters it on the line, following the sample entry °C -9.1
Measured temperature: °C 10
